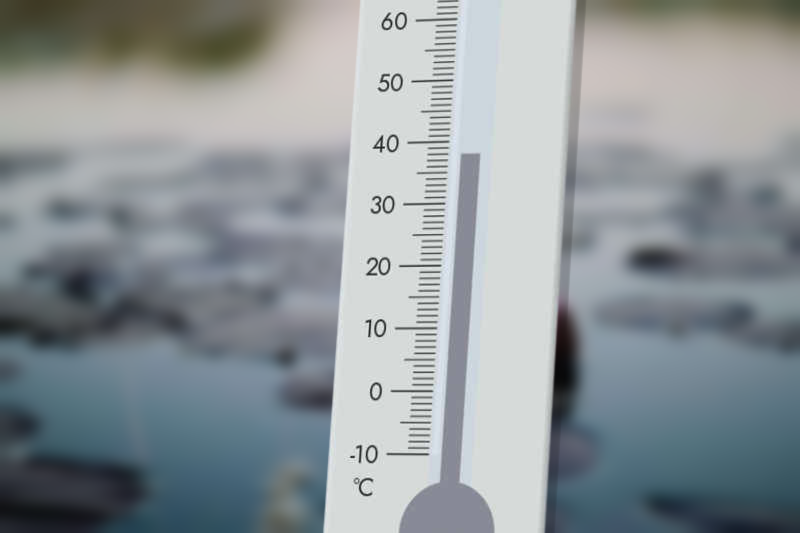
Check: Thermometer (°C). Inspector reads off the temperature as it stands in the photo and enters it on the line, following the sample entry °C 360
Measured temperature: °C 38
